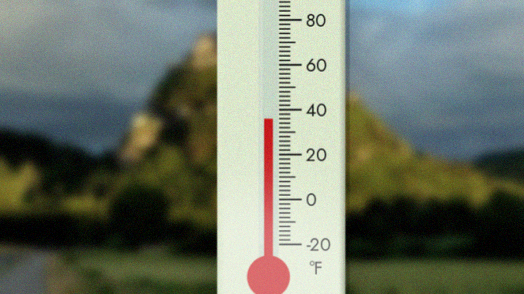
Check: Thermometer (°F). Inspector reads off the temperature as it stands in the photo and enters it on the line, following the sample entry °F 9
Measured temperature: °F 36
